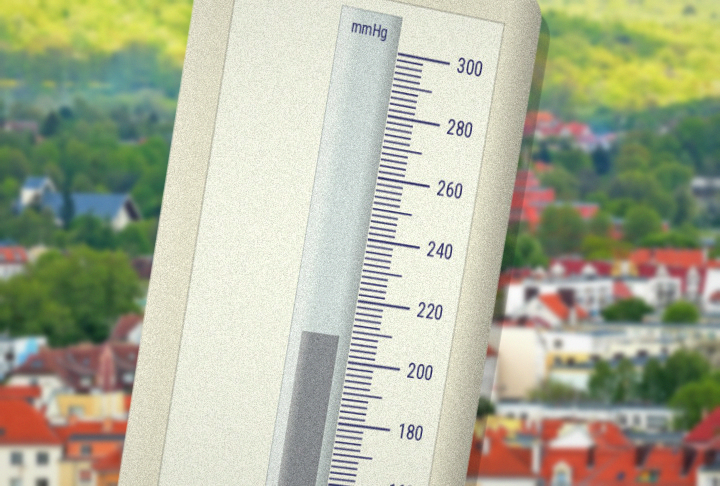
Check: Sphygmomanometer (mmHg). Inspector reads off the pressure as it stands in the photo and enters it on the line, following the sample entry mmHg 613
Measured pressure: mmHg 208
